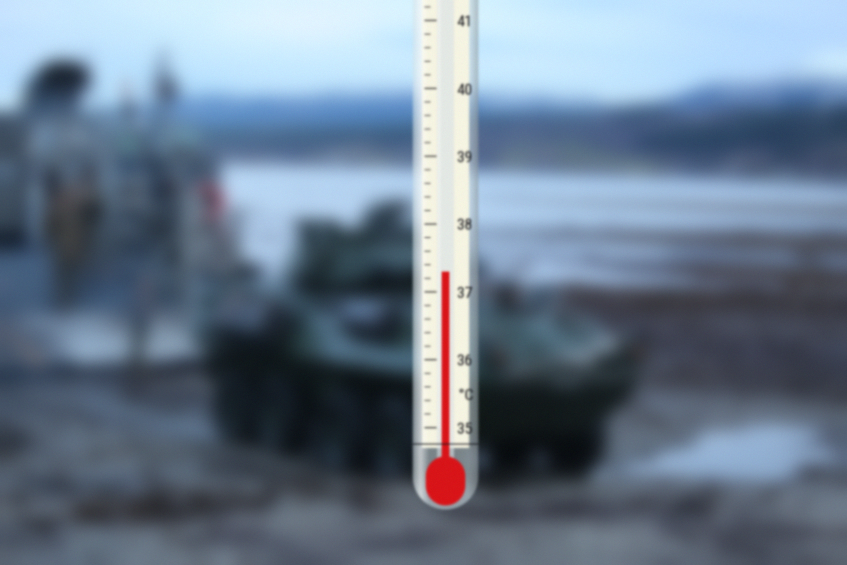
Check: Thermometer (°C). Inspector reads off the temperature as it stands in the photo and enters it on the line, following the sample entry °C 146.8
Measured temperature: °C 37.3
